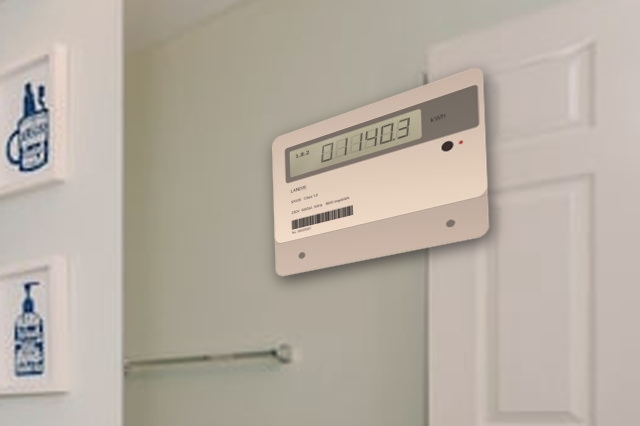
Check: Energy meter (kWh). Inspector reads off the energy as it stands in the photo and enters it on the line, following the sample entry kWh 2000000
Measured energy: kWh 1140.3
